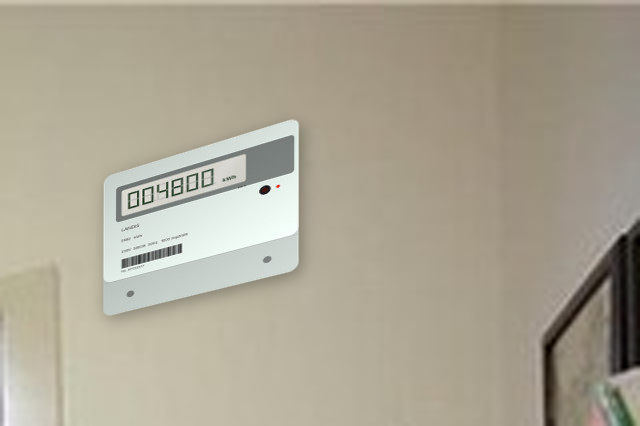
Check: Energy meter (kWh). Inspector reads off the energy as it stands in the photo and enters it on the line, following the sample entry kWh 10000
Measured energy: kWh 4800
